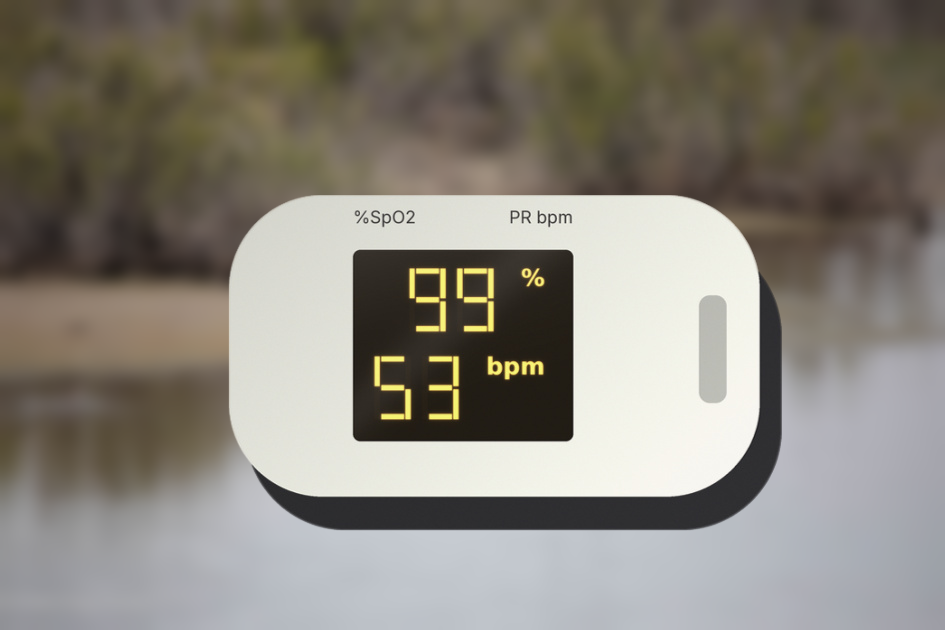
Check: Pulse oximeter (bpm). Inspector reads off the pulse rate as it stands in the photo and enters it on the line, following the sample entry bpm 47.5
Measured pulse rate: bpm 53
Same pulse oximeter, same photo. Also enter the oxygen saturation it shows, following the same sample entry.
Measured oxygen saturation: % 99
